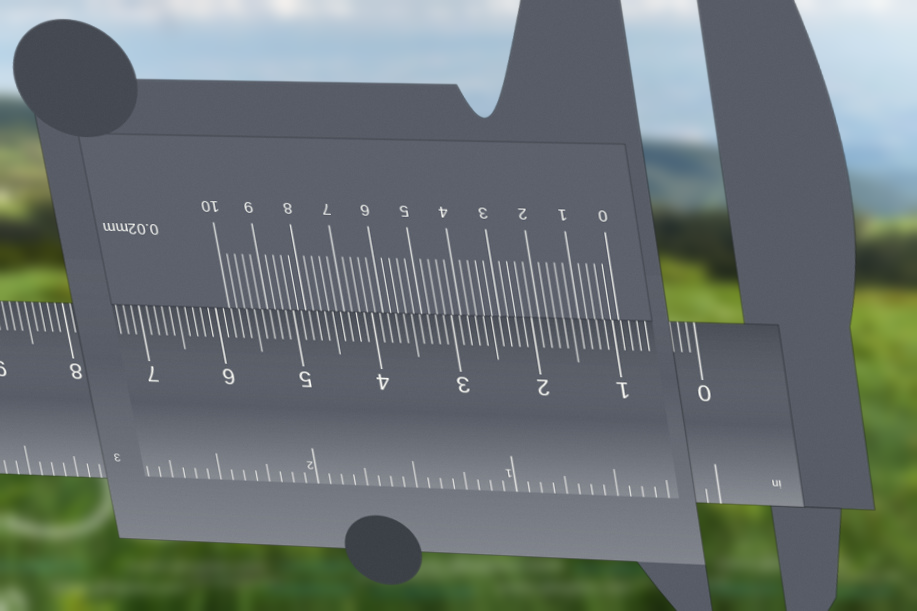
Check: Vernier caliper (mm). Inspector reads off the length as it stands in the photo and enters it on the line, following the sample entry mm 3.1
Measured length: mm 9.2
